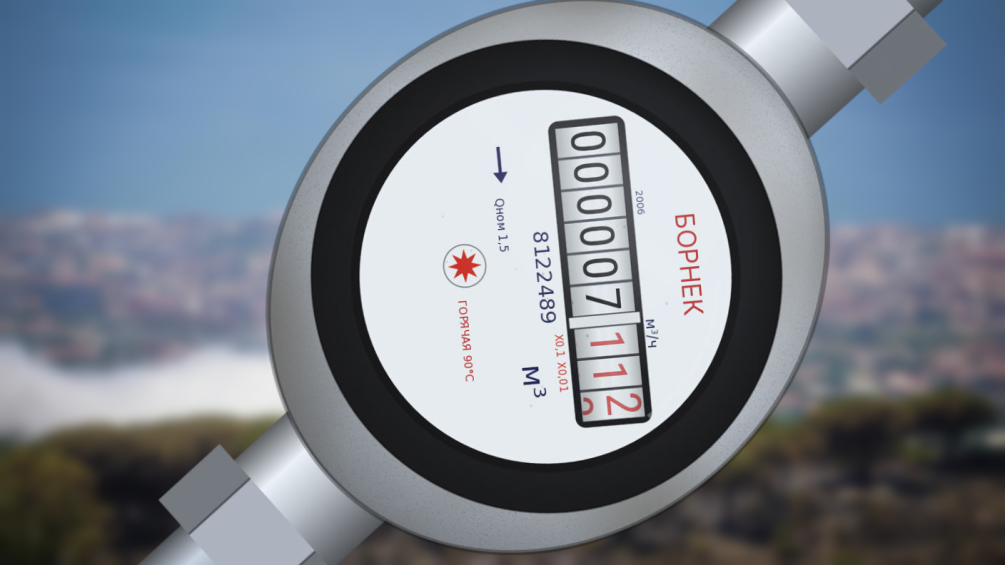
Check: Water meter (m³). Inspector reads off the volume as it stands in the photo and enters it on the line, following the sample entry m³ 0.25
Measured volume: m³ 7.112
